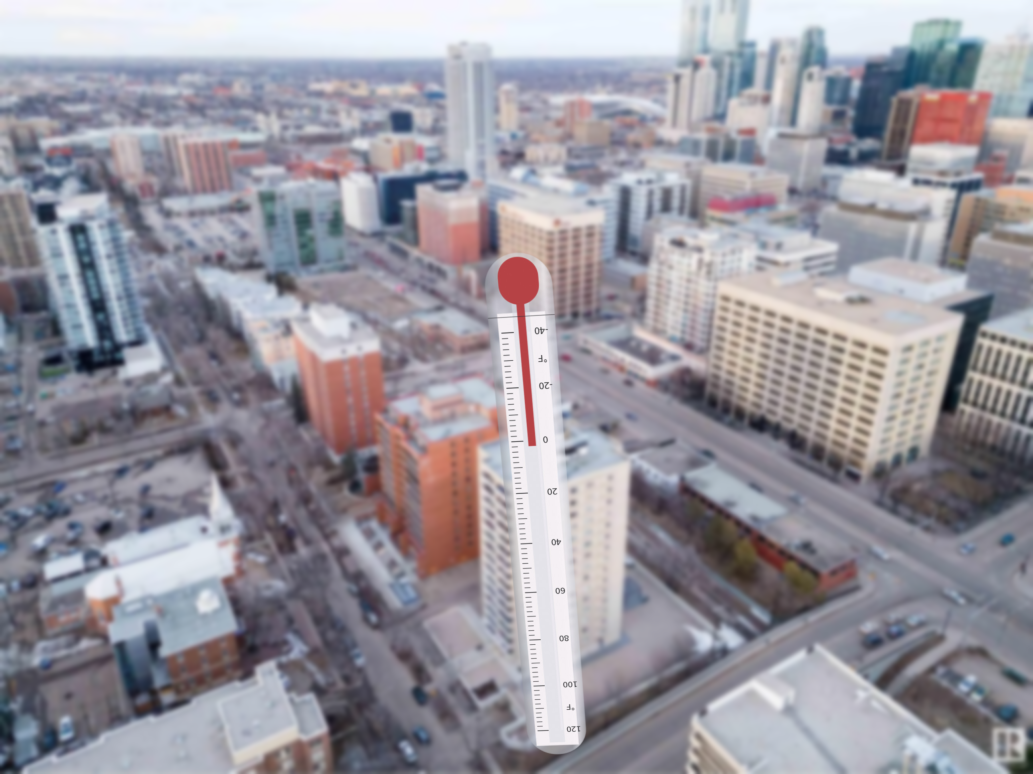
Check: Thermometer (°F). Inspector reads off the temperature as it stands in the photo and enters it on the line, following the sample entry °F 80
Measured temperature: °F 2
